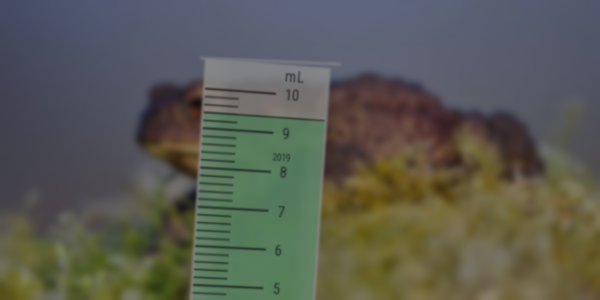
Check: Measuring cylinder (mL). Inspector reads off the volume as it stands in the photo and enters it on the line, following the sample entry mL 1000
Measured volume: mL 9.4
